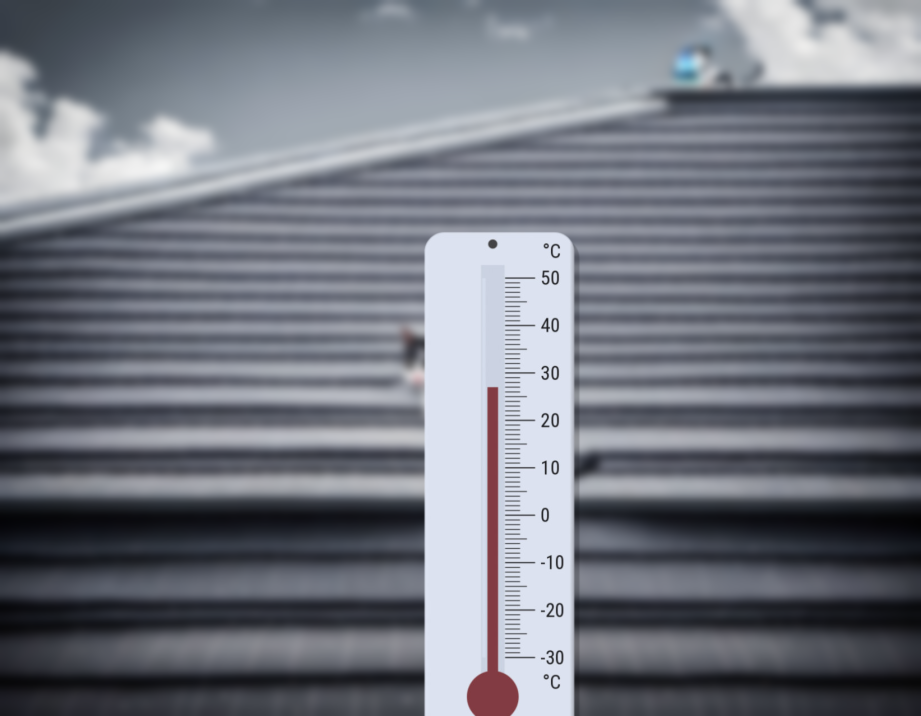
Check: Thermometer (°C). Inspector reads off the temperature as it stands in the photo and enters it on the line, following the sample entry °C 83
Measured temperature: °C 27
